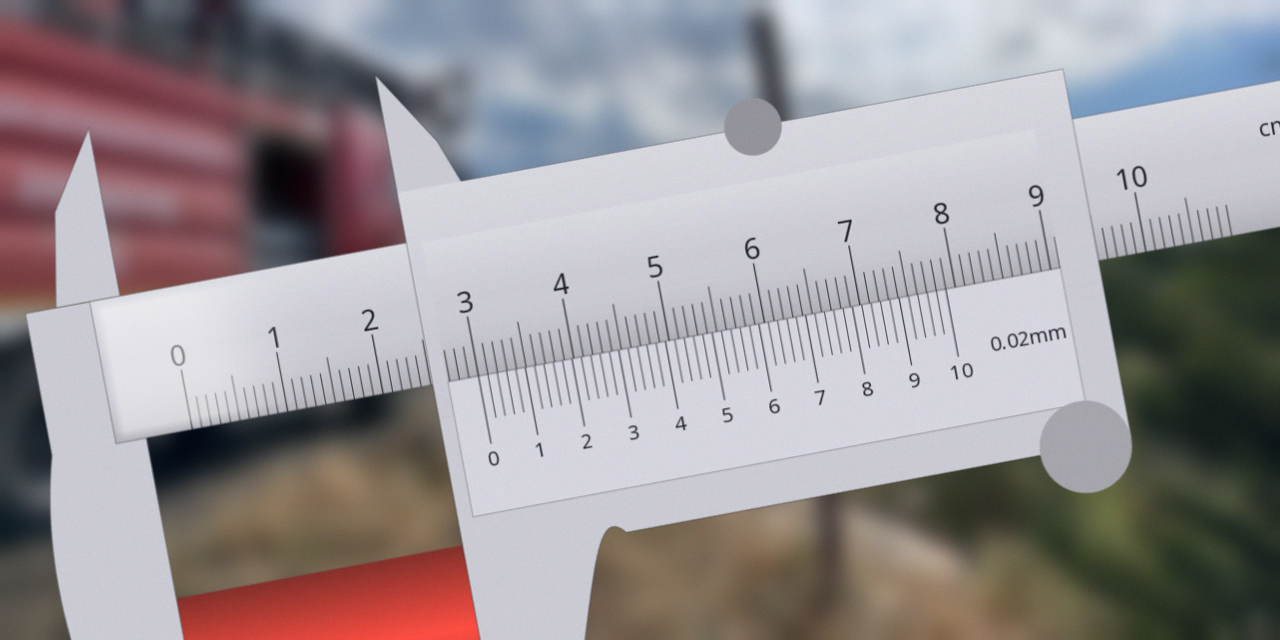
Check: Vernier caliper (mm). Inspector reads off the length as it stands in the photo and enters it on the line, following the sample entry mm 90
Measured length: mm 30.0
